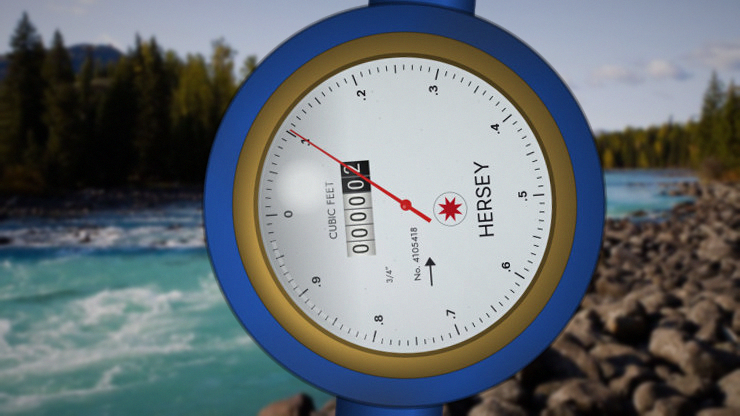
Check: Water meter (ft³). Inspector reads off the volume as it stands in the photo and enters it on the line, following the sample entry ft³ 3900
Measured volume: ft³ 2.10
